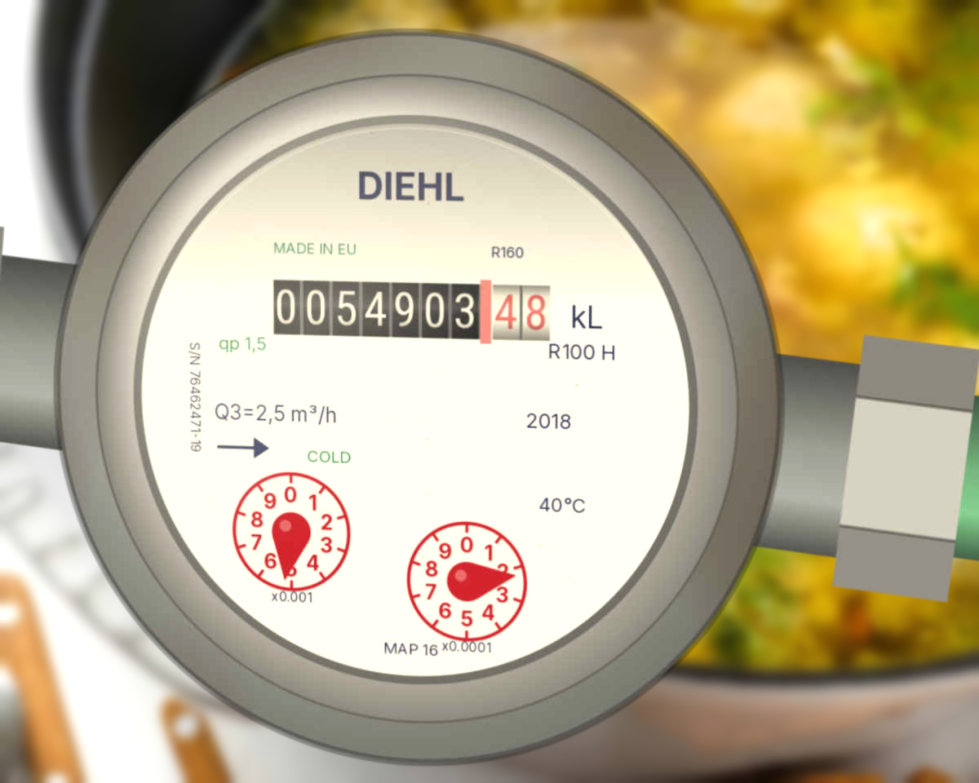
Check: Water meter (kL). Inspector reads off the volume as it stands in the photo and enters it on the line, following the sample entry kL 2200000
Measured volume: kL 54903.4852
